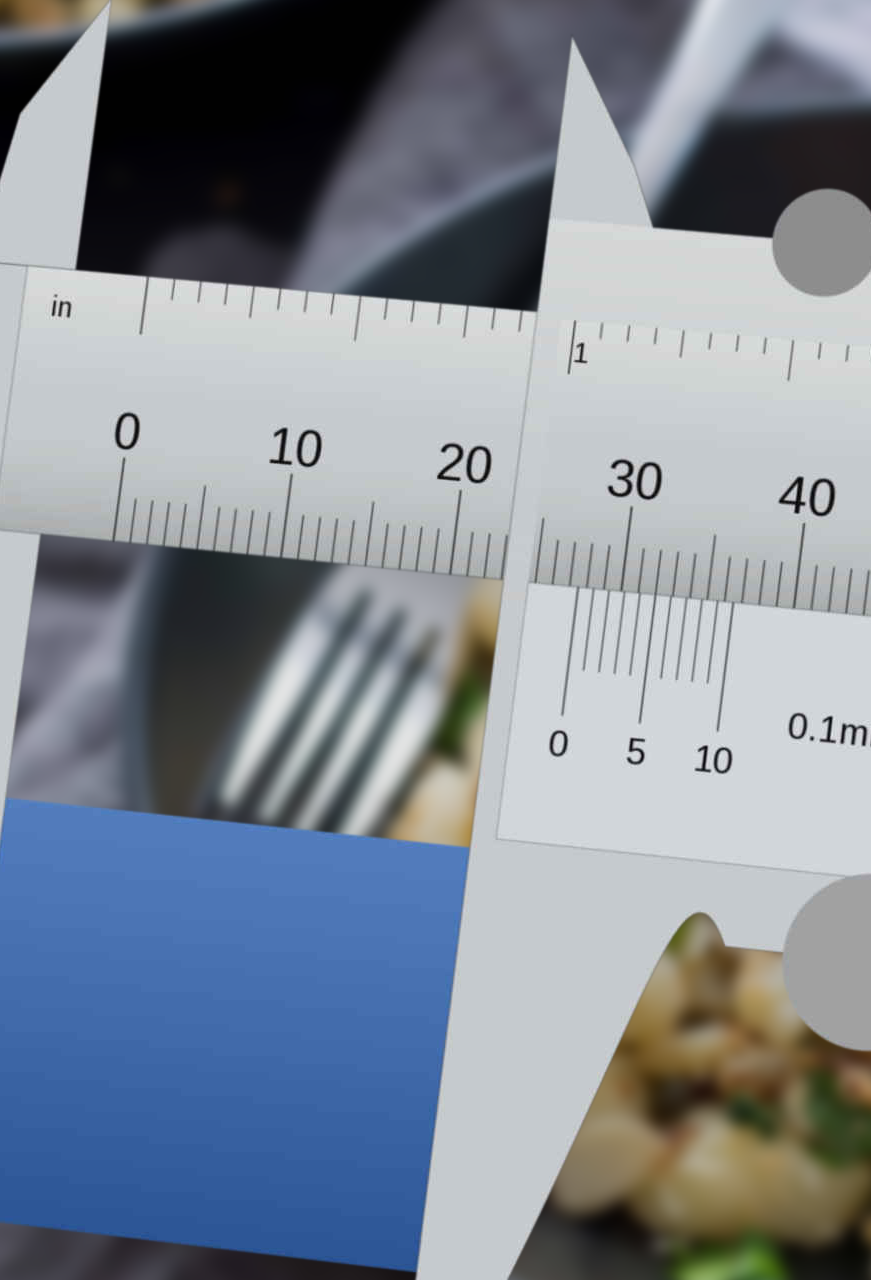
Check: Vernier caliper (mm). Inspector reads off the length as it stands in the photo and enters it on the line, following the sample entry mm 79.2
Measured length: mm 27.5
